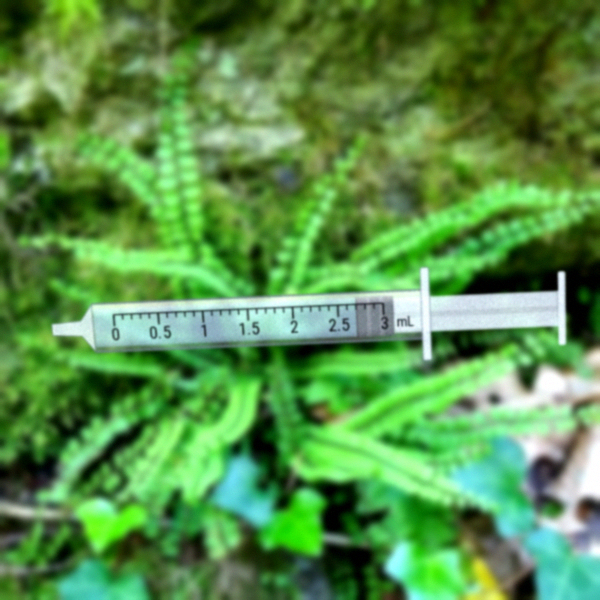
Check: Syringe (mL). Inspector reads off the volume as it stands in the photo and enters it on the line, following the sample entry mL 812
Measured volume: mL 2.7
